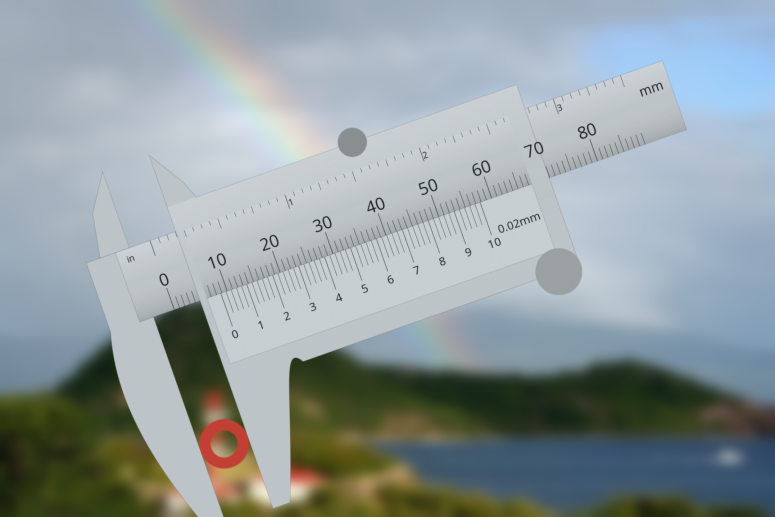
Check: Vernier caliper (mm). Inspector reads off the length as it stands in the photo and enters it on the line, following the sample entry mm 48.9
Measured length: mm 8.8
